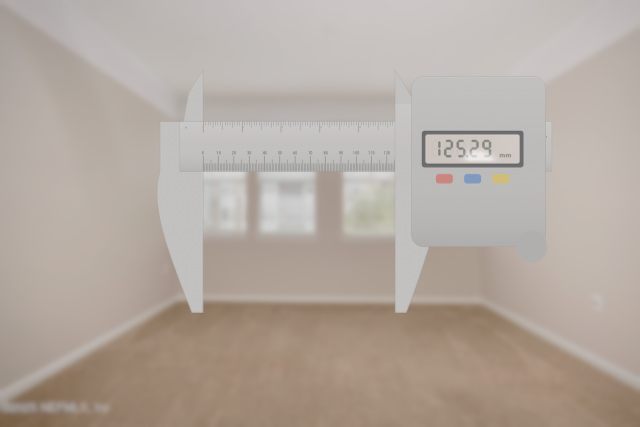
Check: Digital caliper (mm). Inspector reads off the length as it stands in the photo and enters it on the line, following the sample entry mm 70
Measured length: mm 125.29
